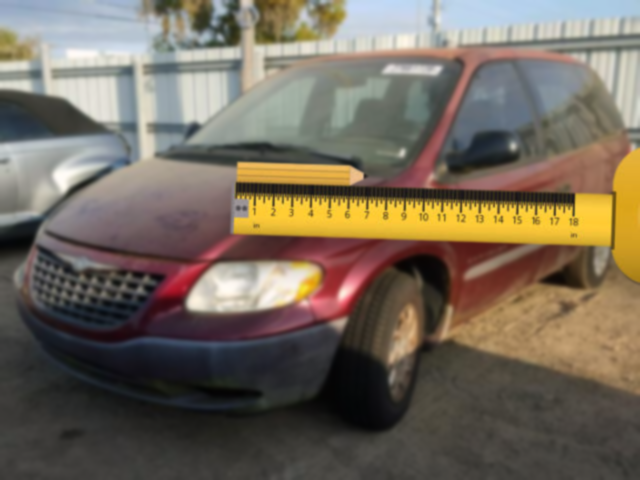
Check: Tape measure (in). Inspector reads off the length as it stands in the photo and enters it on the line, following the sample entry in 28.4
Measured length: in 7
